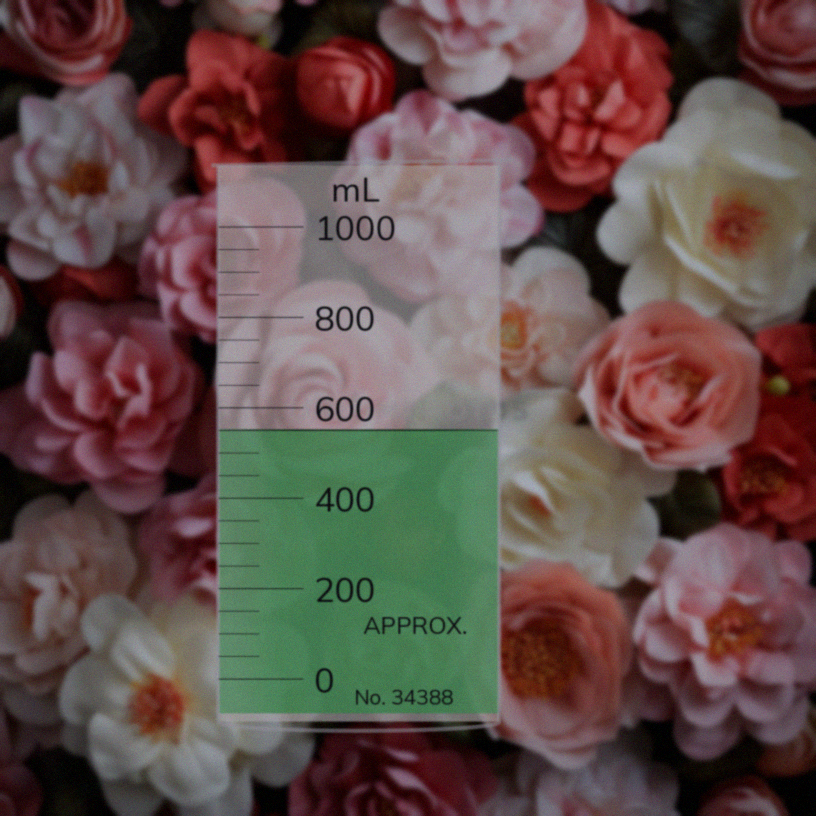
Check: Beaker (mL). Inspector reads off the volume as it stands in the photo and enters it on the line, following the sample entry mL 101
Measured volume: mL 550
